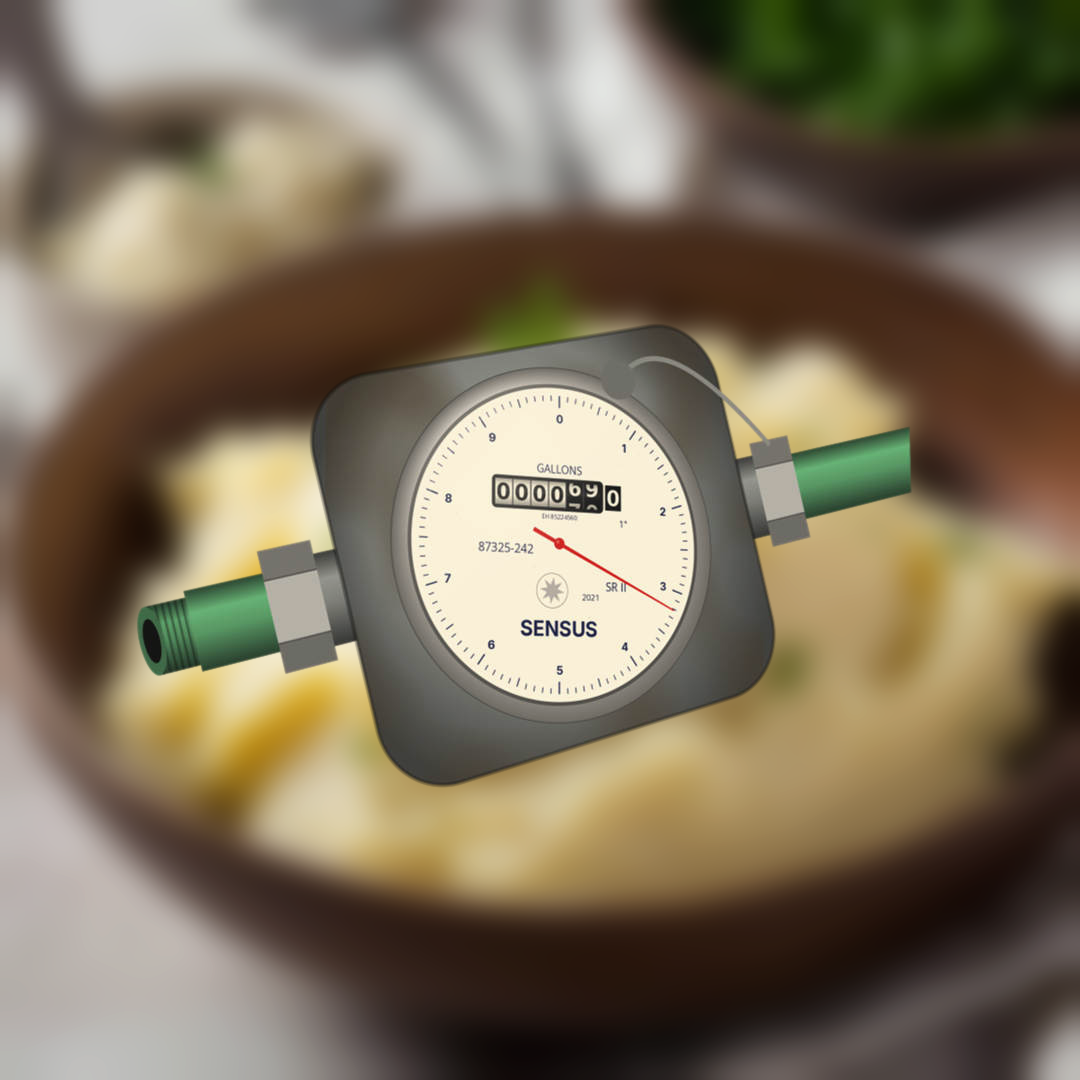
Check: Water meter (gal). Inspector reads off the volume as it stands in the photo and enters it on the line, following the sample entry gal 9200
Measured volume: gal 693.2
